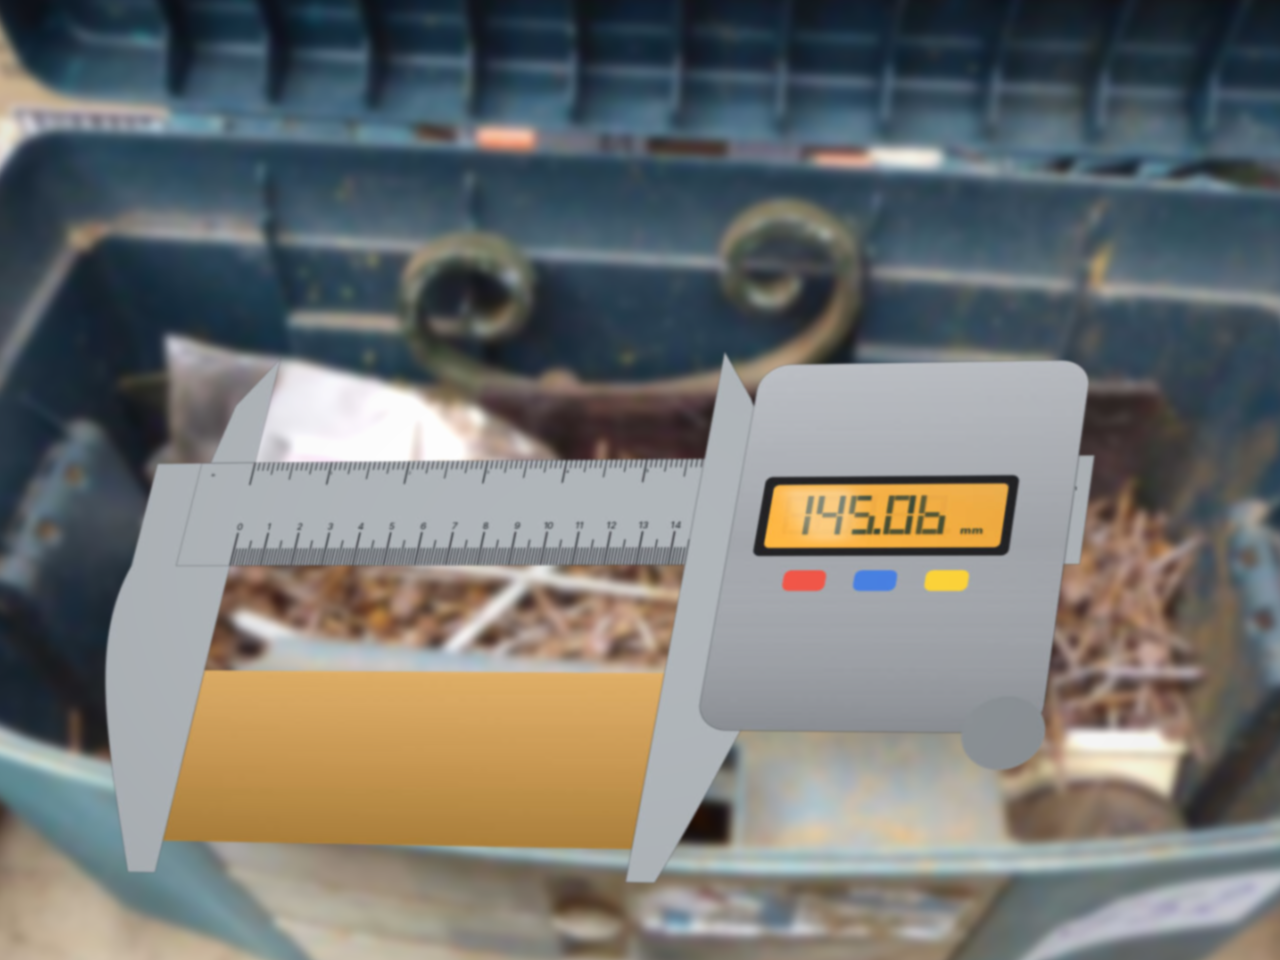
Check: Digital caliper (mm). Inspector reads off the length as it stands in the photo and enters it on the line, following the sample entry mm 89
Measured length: mm 145.06
